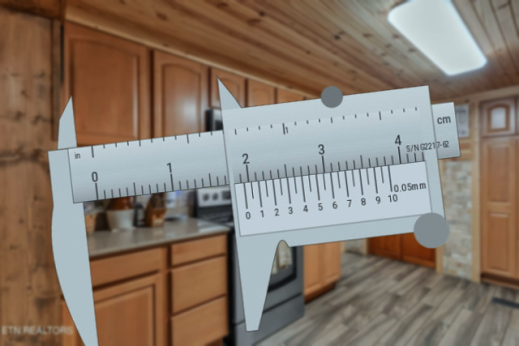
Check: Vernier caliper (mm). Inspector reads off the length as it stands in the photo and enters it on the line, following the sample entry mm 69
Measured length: mm 19.4
